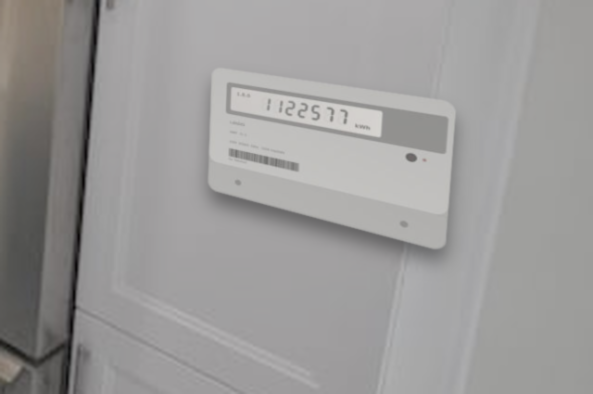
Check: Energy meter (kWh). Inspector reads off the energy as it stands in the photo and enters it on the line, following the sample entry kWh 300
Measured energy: kWh 1122577
